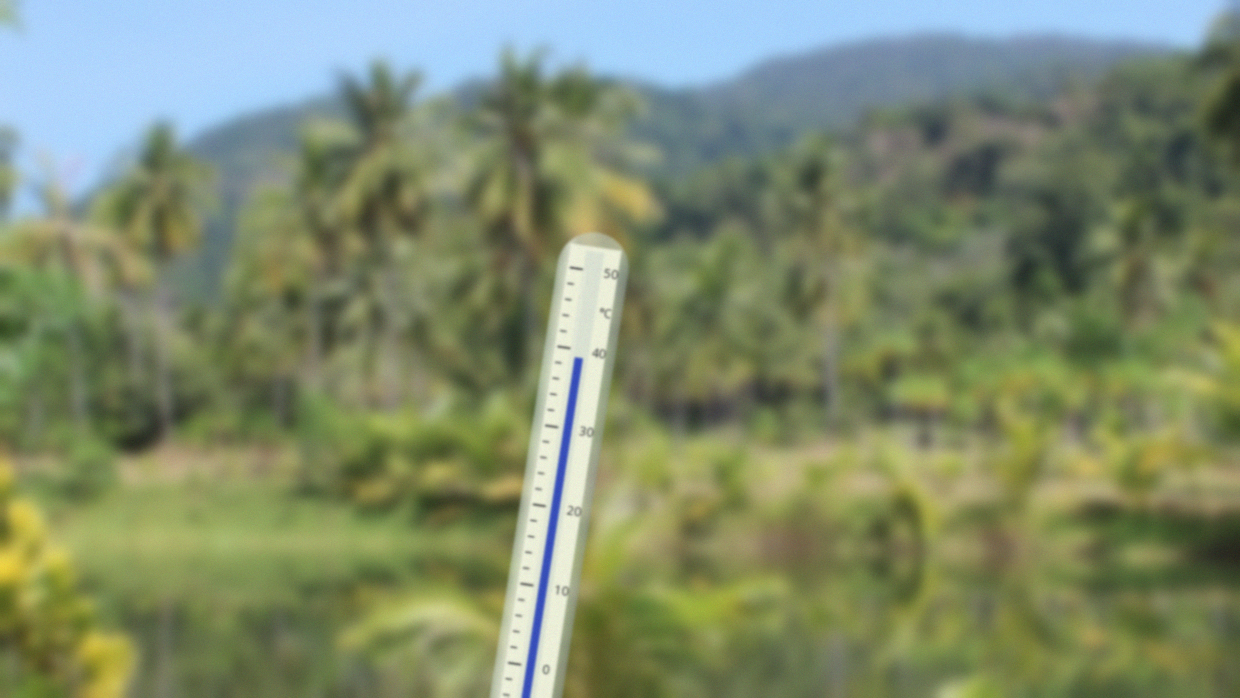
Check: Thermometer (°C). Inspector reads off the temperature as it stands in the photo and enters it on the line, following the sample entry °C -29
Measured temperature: °C 39
